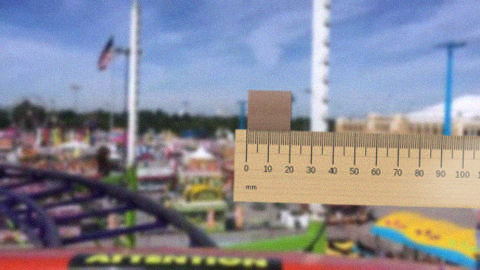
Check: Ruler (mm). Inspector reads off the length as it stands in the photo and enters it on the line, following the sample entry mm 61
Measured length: mm 20
